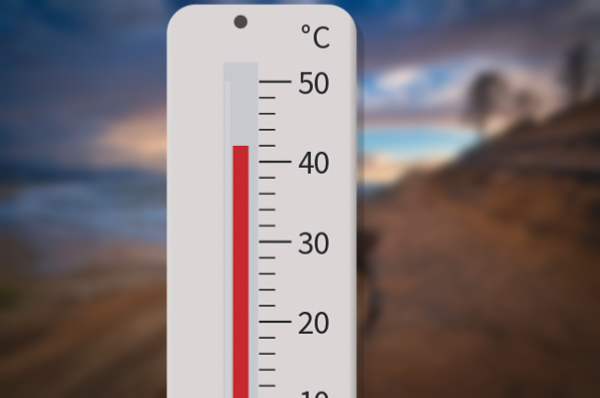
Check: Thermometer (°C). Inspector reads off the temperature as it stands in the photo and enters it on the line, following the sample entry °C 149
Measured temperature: °C 42
